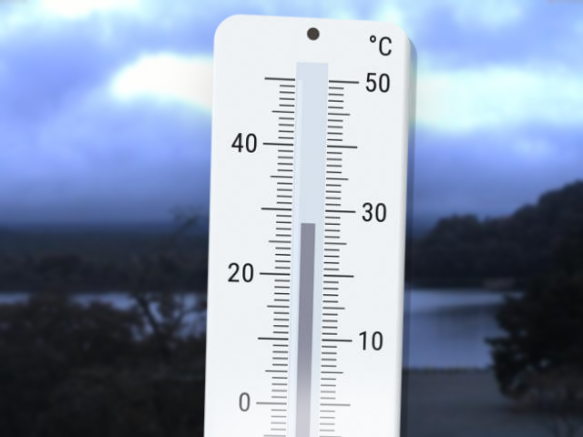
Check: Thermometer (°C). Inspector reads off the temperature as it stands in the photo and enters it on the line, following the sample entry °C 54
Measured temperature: °C 28
